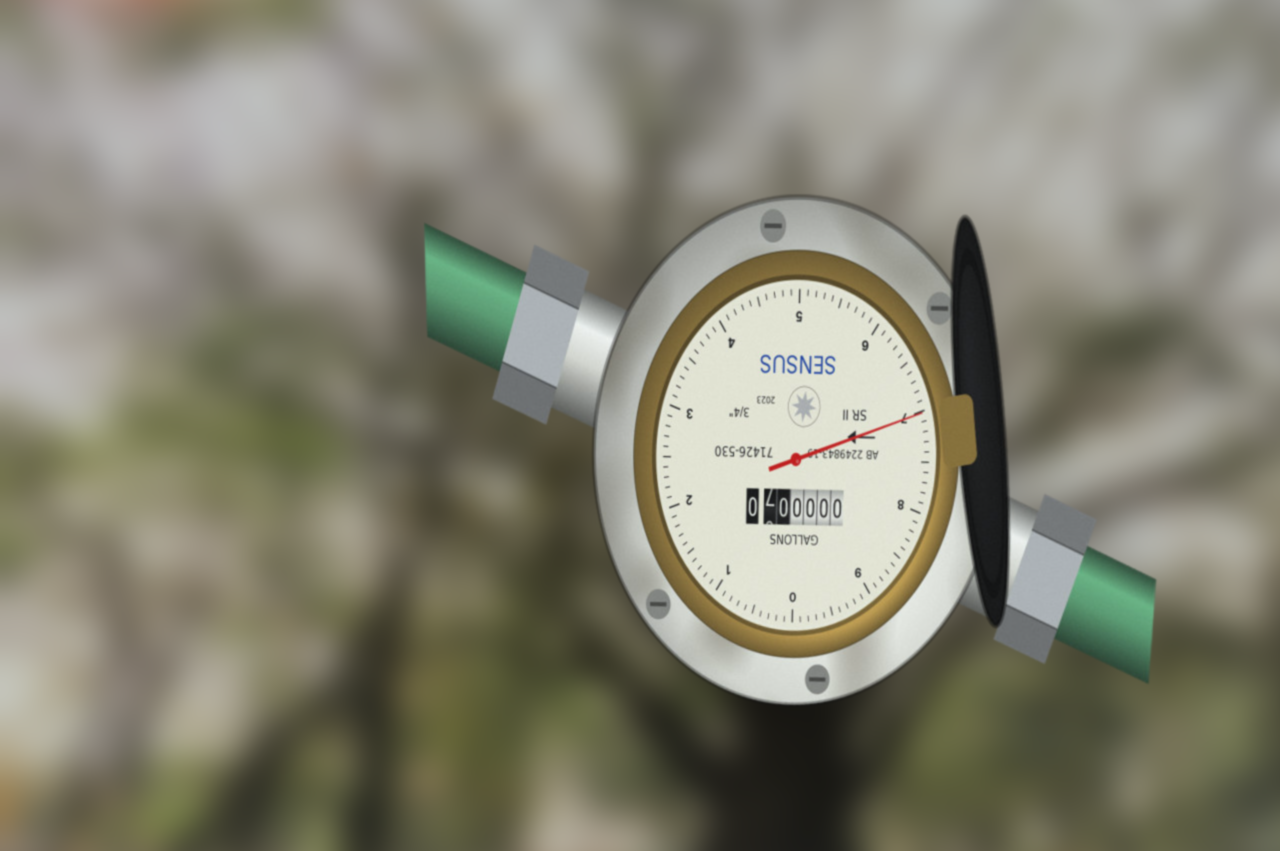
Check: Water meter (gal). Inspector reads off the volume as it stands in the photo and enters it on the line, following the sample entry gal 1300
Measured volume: gal 67.0
